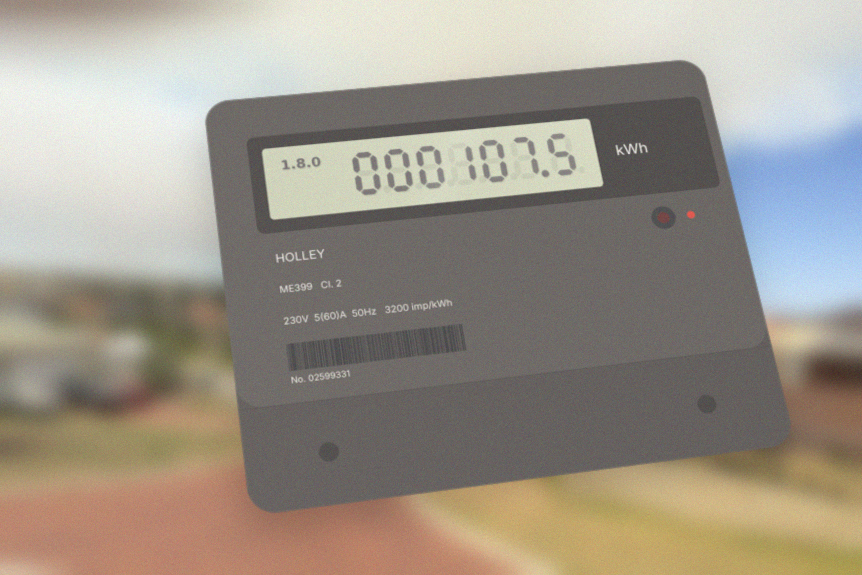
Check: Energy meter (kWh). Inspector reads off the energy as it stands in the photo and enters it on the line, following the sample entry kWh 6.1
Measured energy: kWh 107.5
